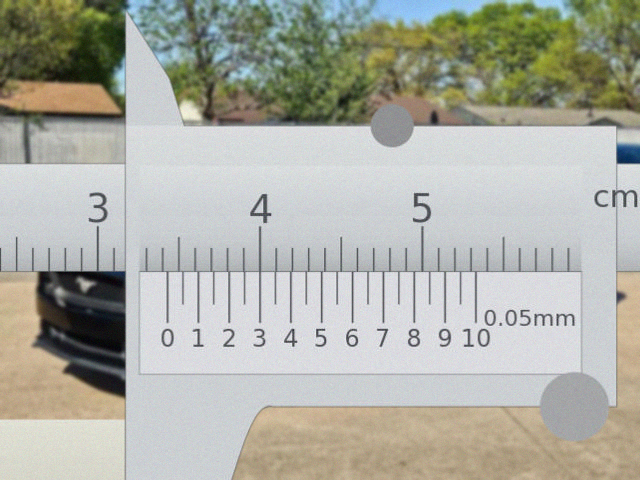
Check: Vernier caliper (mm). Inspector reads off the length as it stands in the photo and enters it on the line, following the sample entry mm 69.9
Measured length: mm 34.3
